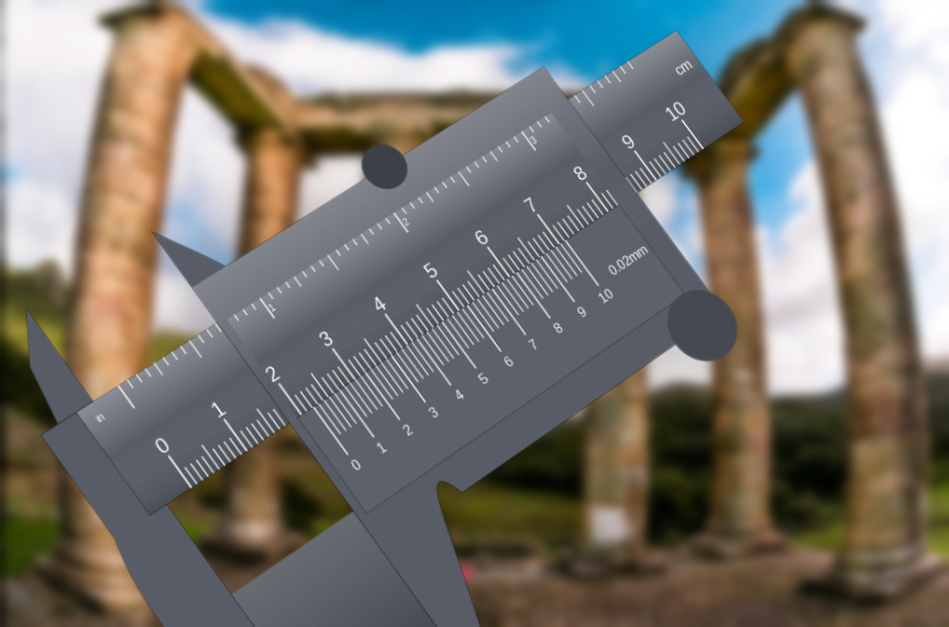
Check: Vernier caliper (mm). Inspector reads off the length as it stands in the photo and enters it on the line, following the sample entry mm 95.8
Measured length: mm 22.2
